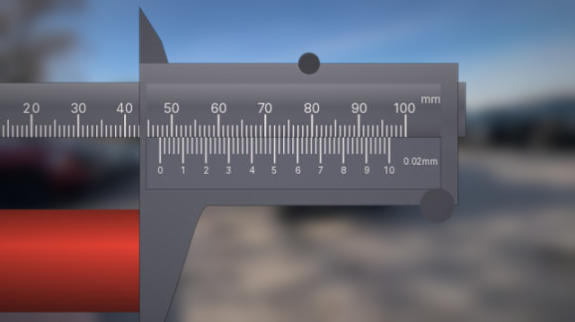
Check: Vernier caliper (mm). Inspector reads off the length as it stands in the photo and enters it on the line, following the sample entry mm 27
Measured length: mm 47.5
